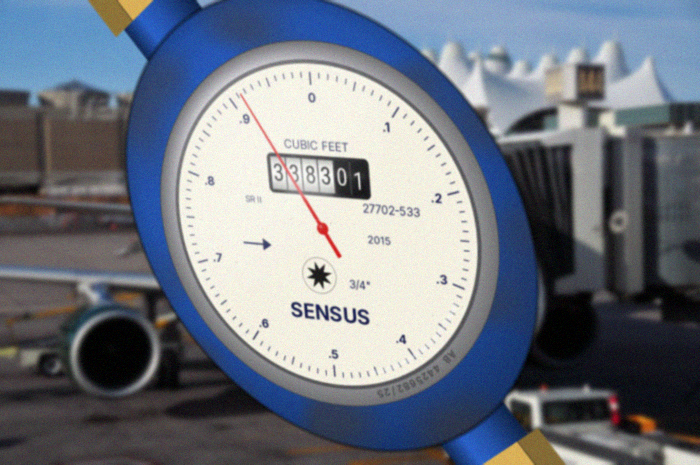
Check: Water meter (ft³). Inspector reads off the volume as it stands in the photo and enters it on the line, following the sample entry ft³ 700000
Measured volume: ft³ 338300.91
